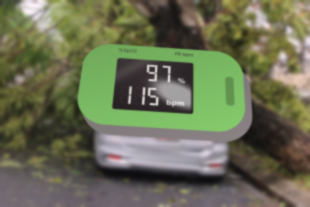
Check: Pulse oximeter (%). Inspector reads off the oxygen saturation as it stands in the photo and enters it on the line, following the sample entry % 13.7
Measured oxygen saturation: % 97
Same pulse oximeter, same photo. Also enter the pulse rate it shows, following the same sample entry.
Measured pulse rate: bpm 115
